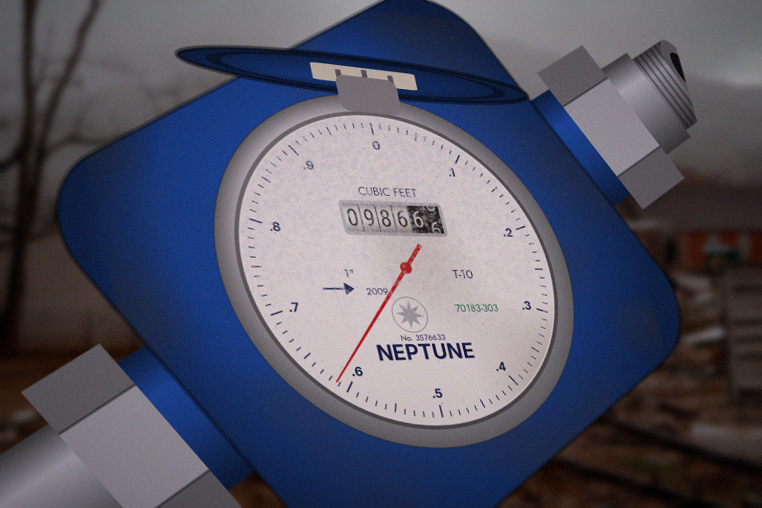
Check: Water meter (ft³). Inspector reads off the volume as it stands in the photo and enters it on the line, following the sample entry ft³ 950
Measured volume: ft³ 98665.61
